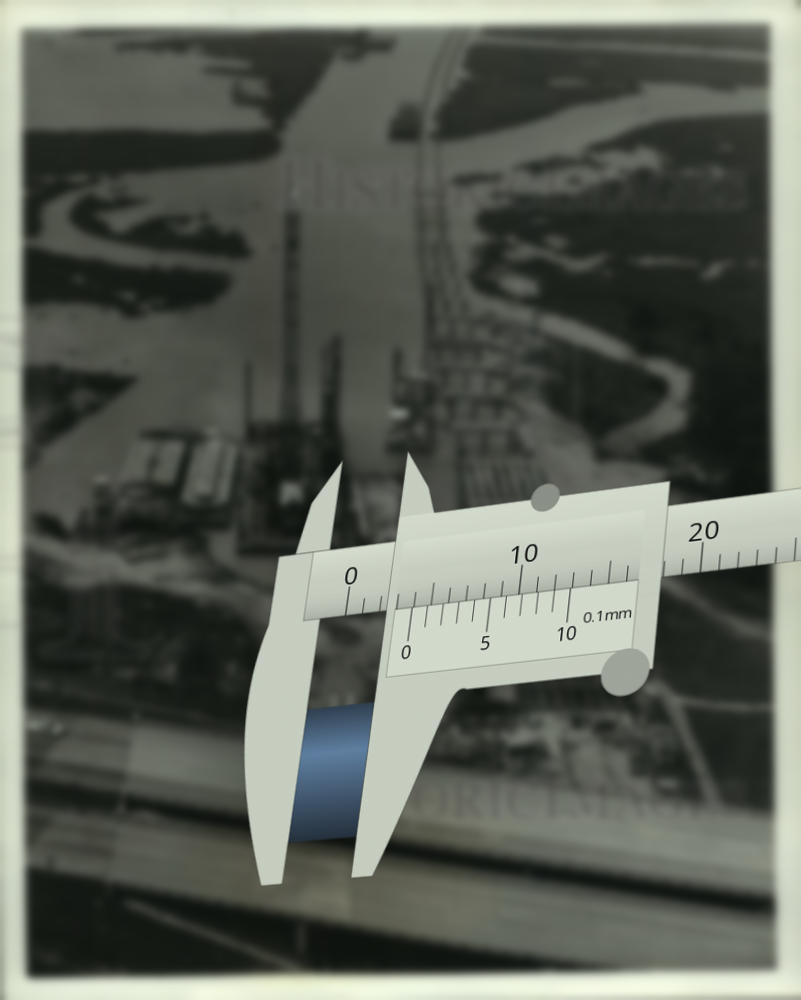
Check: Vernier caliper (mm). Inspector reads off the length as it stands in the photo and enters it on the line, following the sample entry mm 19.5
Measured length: mm 3.9
